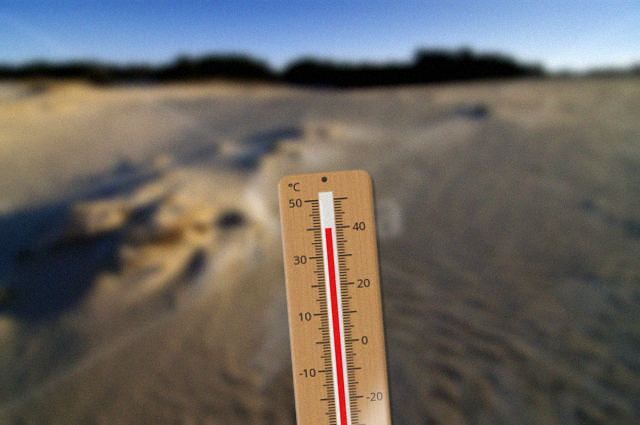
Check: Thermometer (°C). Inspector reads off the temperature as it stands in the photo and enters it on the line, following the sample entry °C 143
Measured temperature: °C 40
